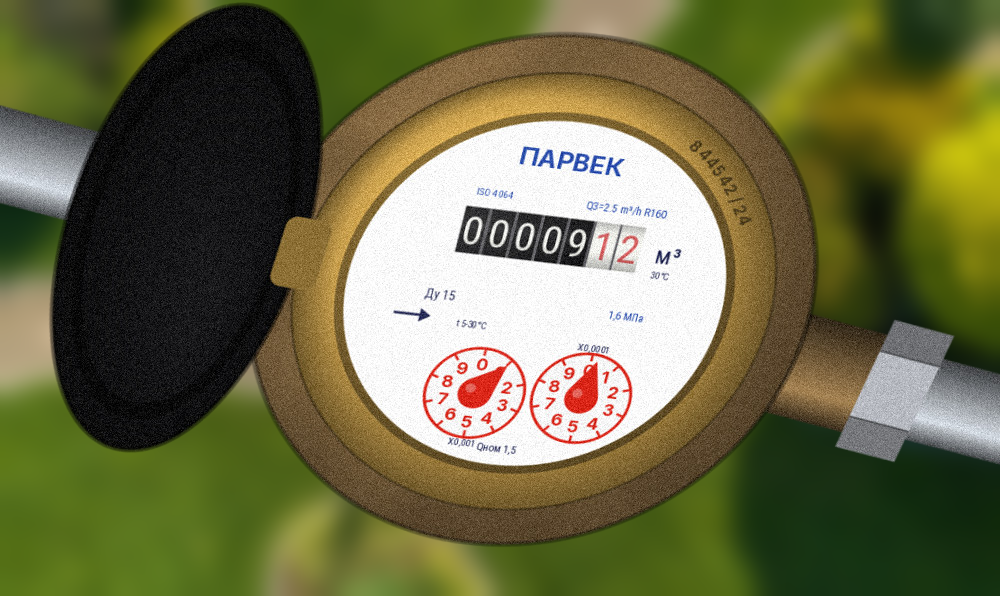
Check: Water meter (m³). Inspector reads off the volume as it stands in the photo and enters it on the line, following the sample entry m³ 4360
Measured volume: m³ 9.1210
